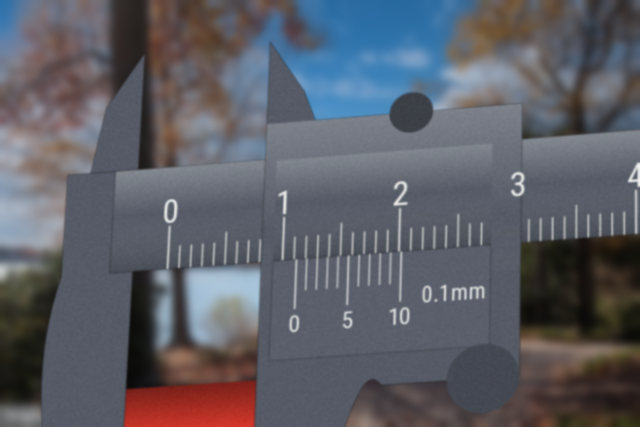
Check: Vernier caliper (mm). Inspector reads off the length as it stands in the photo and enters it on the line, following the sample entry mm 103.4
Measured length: mm 11.2
